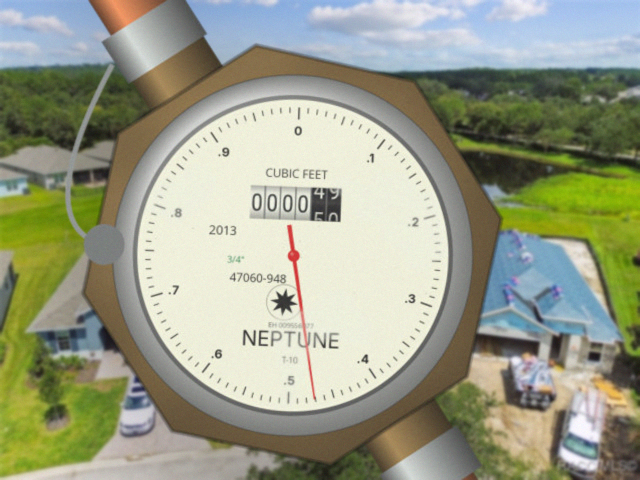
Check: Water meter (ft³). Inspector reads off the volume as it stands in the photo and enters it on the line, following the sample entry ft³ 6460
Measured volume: ft³ 49.47
